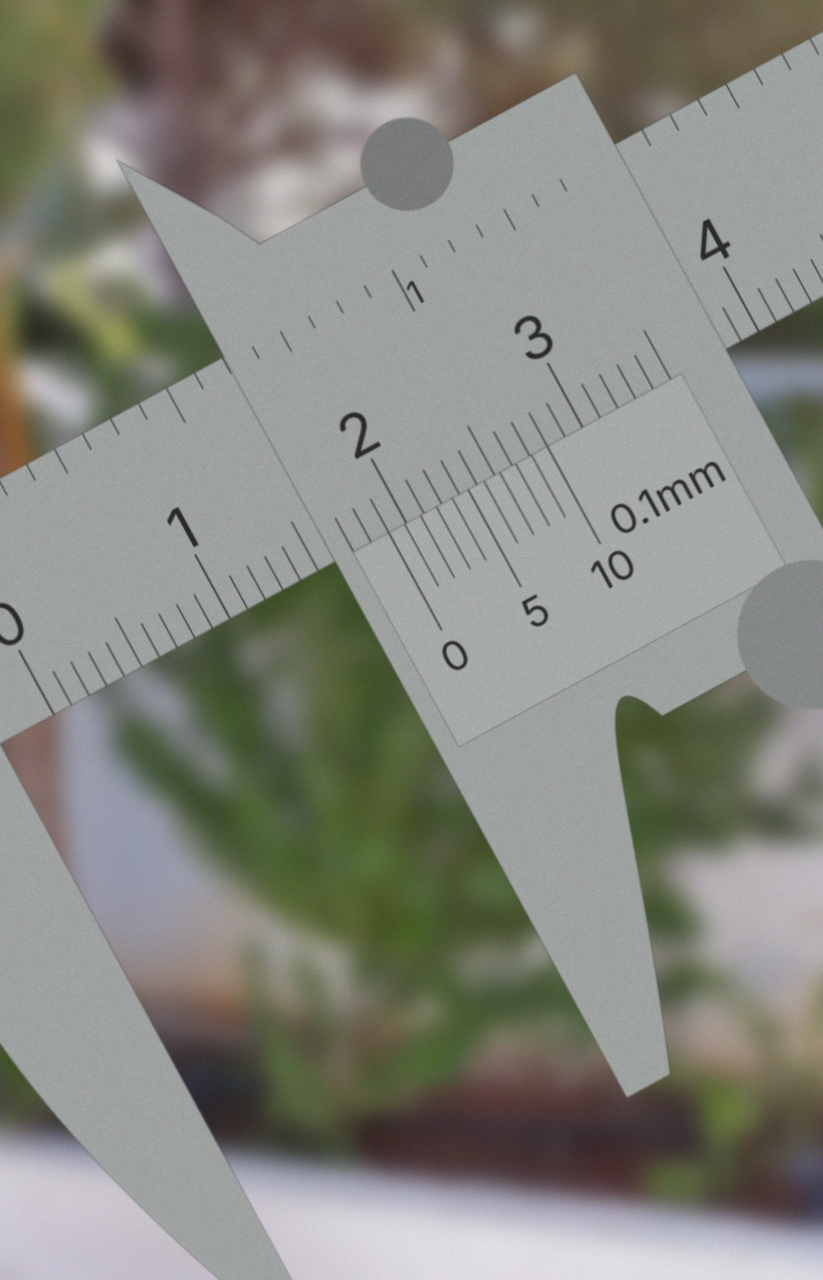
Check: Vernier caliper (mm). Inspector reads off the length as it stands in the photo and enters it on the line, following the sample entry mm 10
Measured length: mm 19.0
